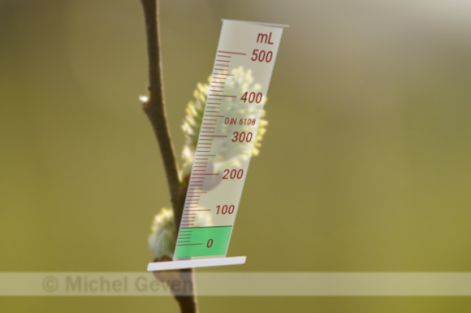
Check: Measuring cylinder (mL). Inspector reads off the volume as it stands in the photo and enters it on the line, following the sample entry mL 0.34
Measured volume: mL 50
